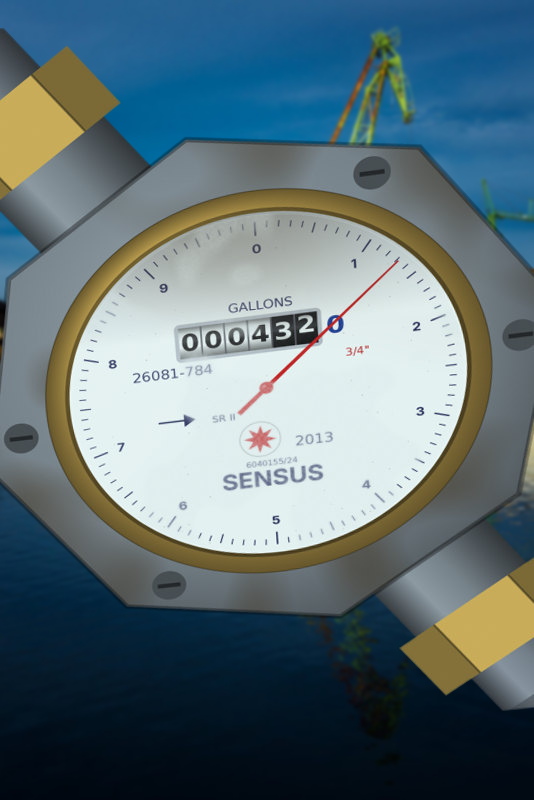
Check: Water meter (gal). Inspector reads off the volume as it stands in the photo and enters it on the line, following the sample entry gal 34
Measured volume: gal 4321.3
